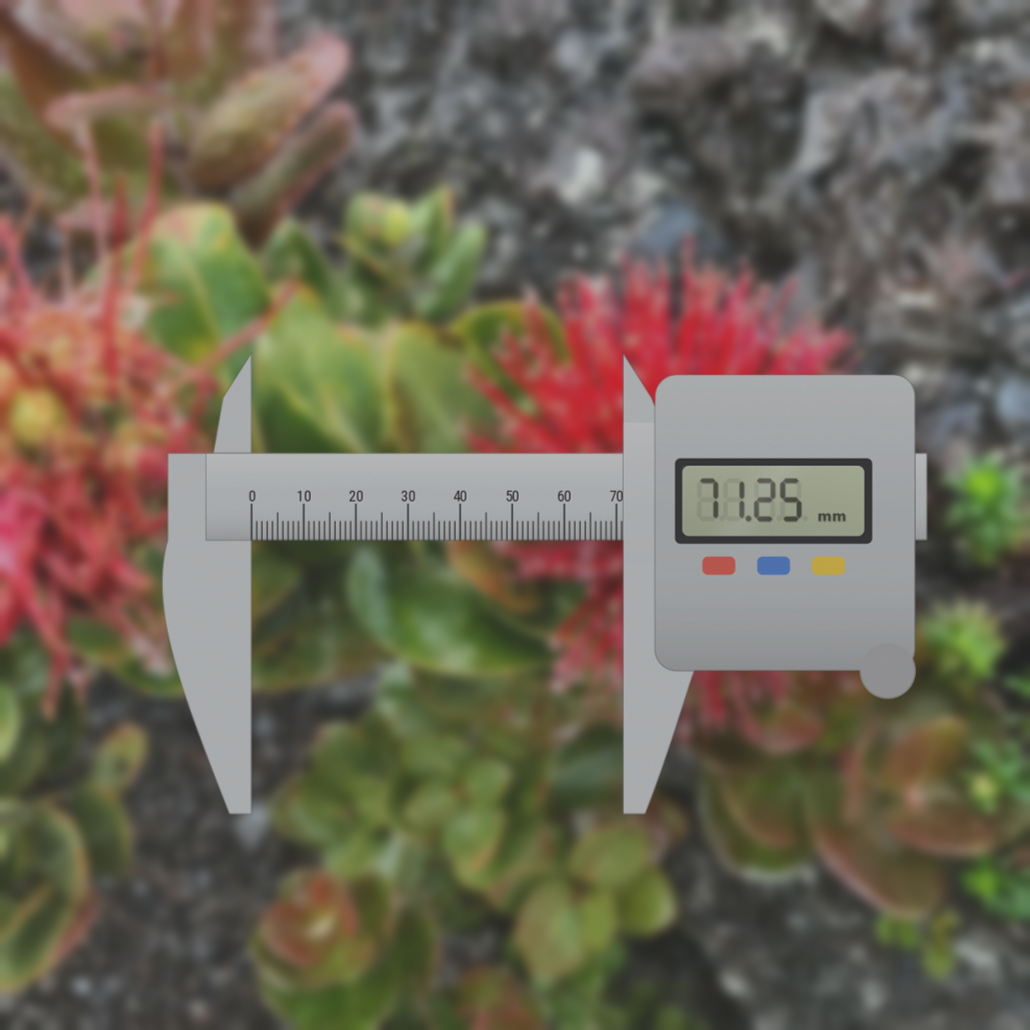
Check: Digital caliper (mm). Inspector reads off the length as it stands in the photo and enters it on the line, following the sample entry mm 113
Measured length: mm 71.25
